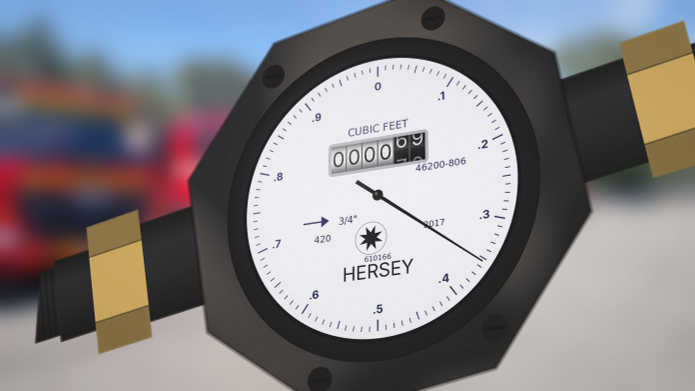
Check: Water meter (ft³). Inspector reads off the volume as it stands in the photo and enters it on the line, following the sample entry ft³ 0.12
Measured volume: ft³ 69.35
